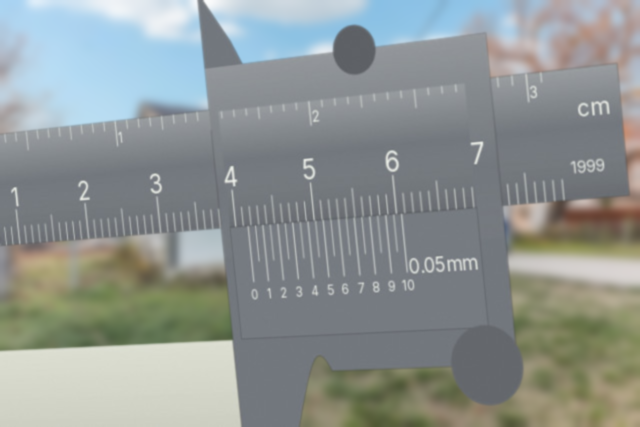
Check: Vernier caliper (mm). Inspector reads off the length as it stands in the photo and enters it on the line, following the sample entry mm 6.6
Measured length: mm 41.6
